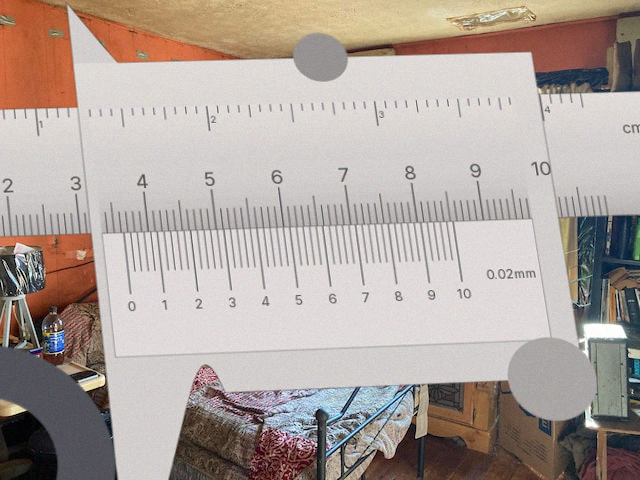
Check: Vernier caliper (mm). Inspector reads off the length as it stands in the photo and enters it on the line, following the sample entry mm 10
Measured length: mm 36.4
